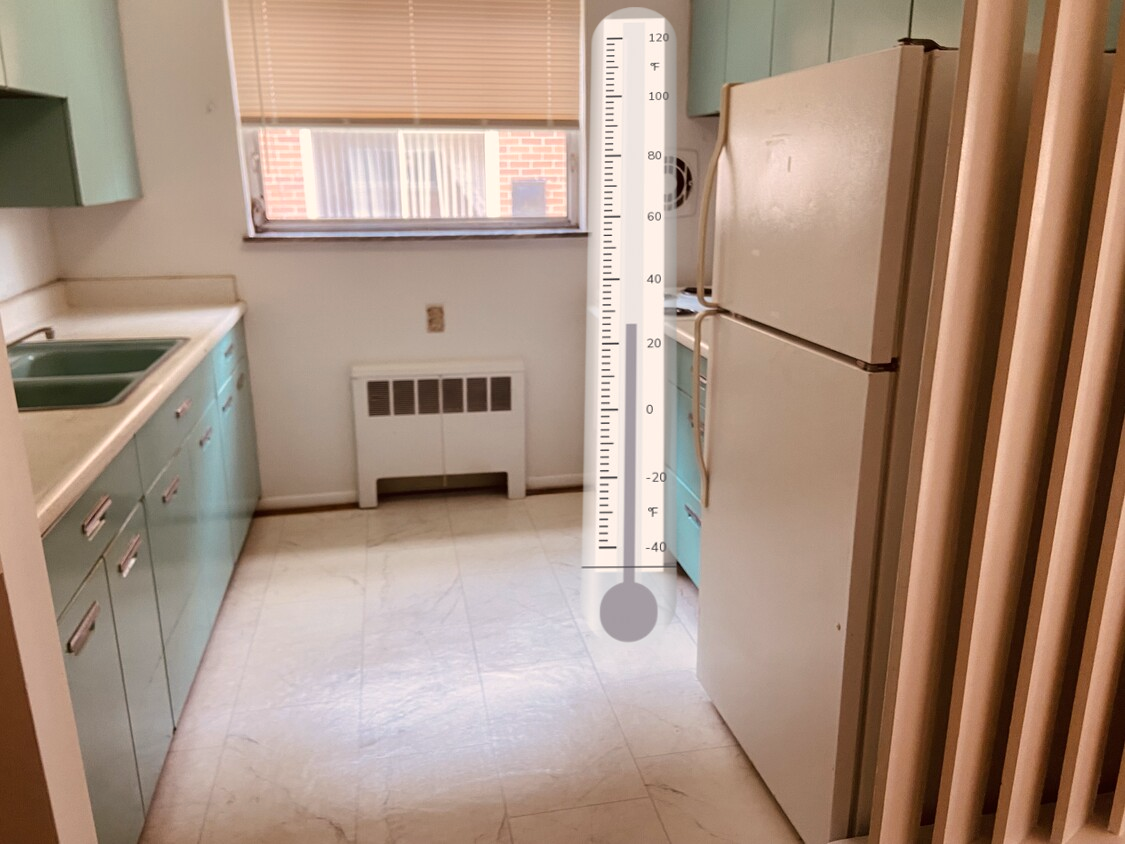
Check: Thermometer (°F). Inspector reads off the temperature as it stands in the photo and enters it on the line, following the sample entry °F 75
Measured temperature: °F 26
